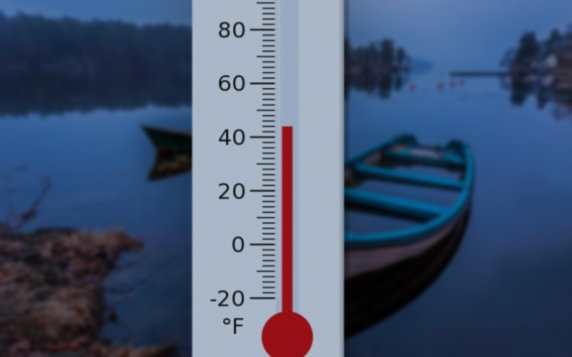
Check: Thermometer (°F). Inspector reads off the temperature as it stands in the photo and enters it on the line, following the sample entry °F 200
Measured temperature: °F 44
